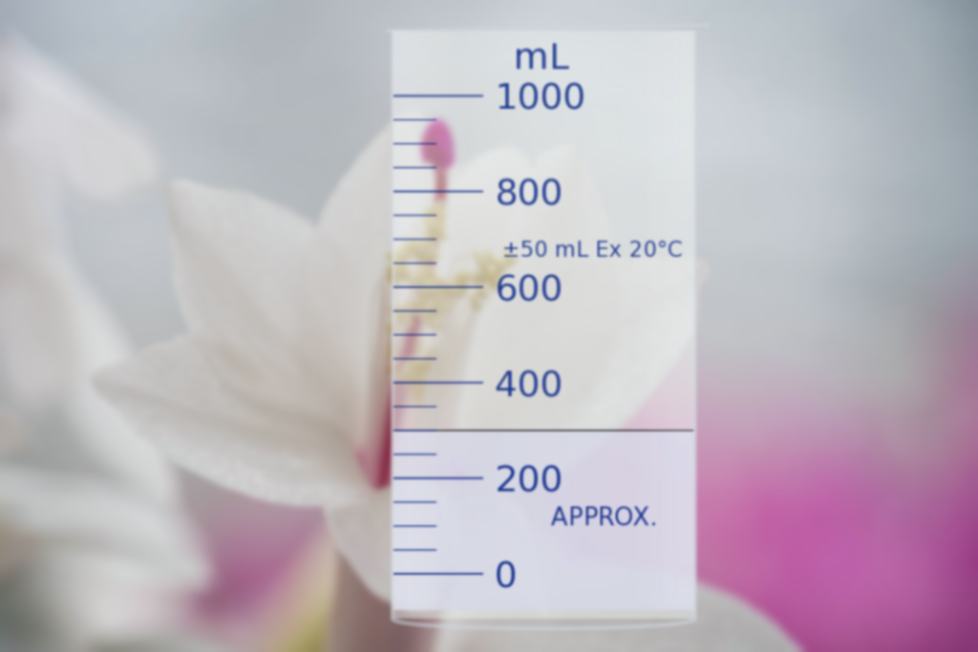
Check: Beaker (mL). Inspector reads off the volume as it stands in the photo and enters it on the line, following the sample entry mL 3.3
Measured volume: mL 300
